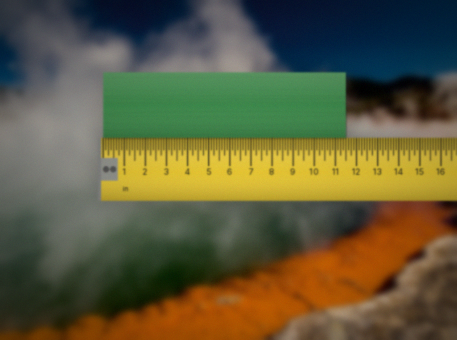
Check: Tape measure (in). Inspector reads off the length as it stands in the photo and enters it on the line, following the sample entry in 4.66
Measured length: in 11.5
